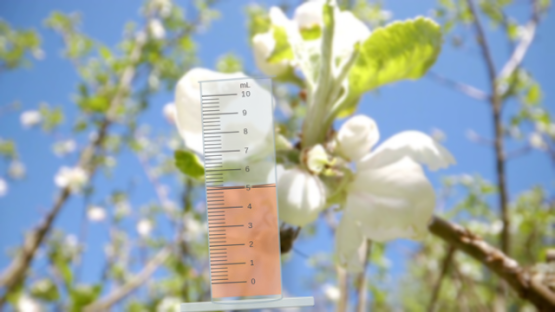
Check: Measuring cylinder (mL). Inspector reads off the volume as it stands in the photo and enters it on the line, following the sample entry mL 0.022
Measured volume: mL 5
